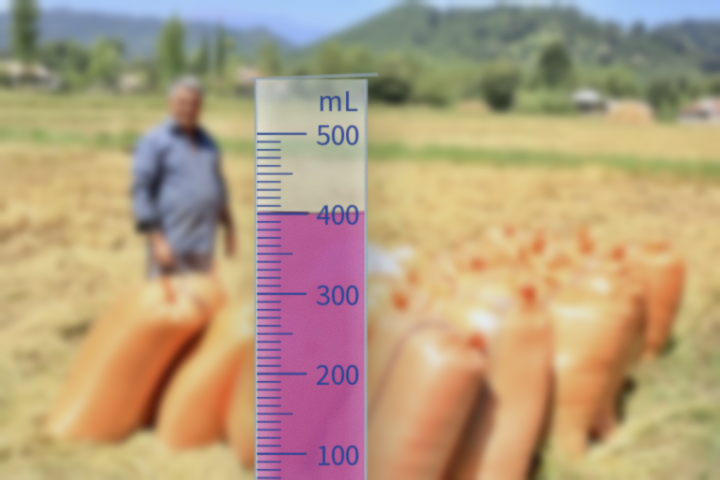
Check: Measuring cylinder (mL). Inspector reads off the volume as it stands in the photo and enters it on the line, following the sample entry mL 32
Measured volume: mL 400
